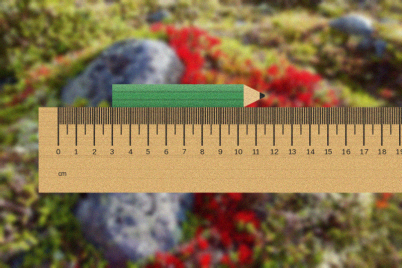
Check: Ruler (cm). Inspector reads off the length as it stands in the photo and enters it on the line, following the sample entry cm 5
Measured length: cm 8.5
